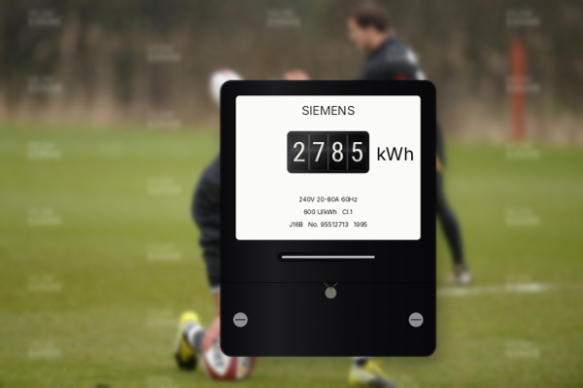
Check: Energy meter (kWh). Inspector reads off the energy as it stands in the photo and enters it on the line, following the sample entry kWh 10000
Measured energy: kWh 2785
